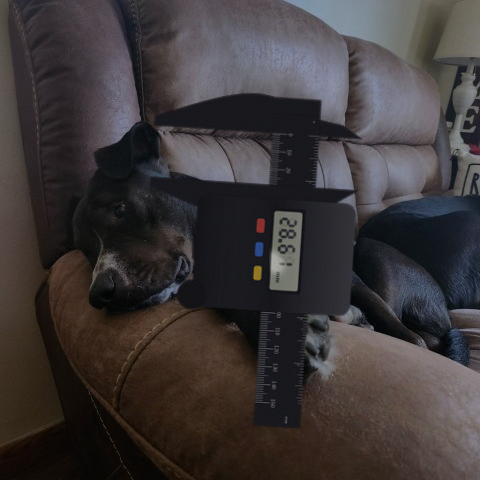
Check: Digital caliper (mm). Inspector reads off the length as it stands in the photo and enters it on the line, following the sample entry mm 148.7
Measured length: mm 28.61
